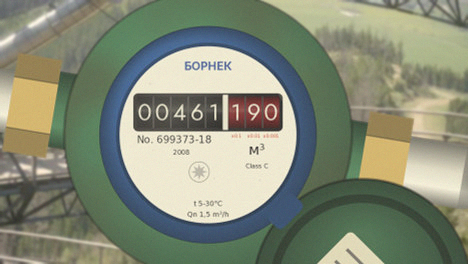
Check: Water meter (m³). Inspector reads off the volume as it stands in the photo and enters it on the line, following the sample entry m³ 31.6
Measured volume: m³ 461.190
